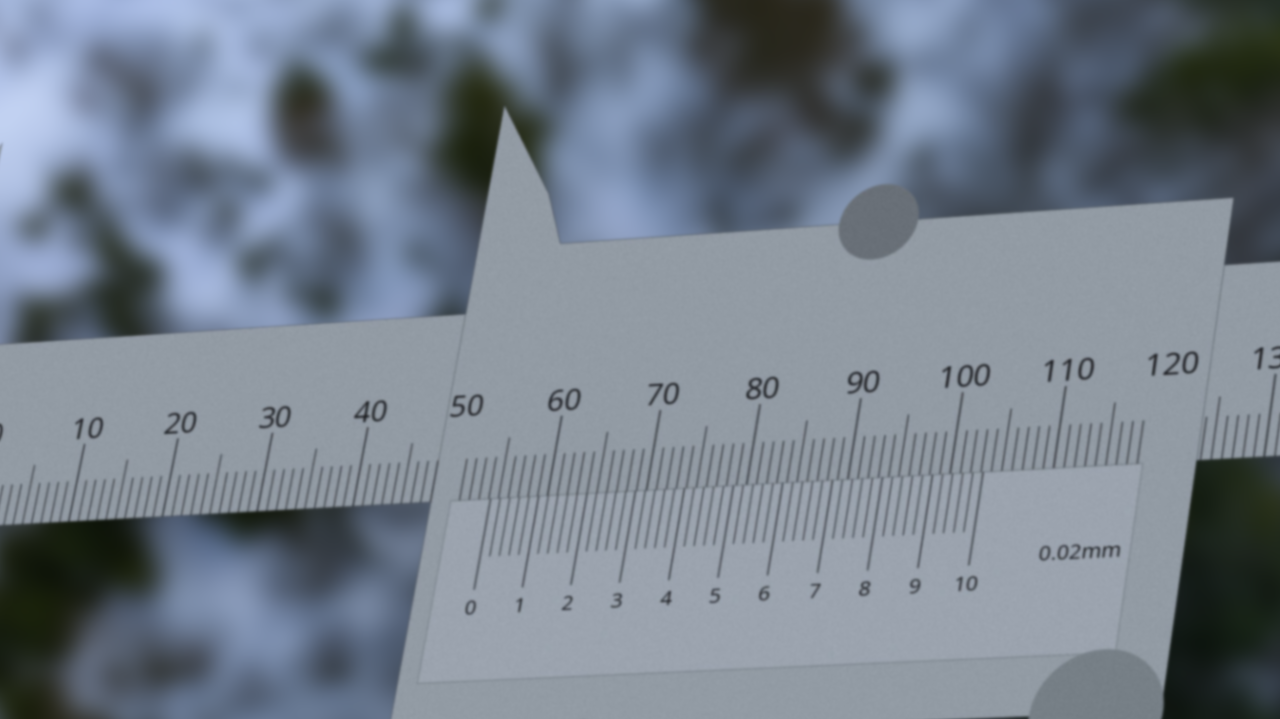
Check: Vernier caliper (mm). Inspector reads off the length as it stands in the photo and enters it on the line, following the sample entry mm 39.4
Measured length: mm 54.2
